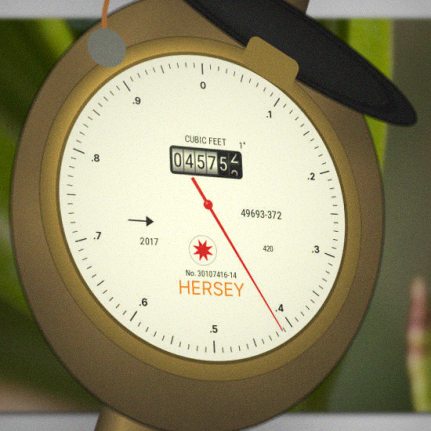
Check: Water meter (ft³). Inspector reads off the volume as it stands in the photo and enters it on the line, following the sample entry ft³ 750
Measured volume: ft³ 45752.41
